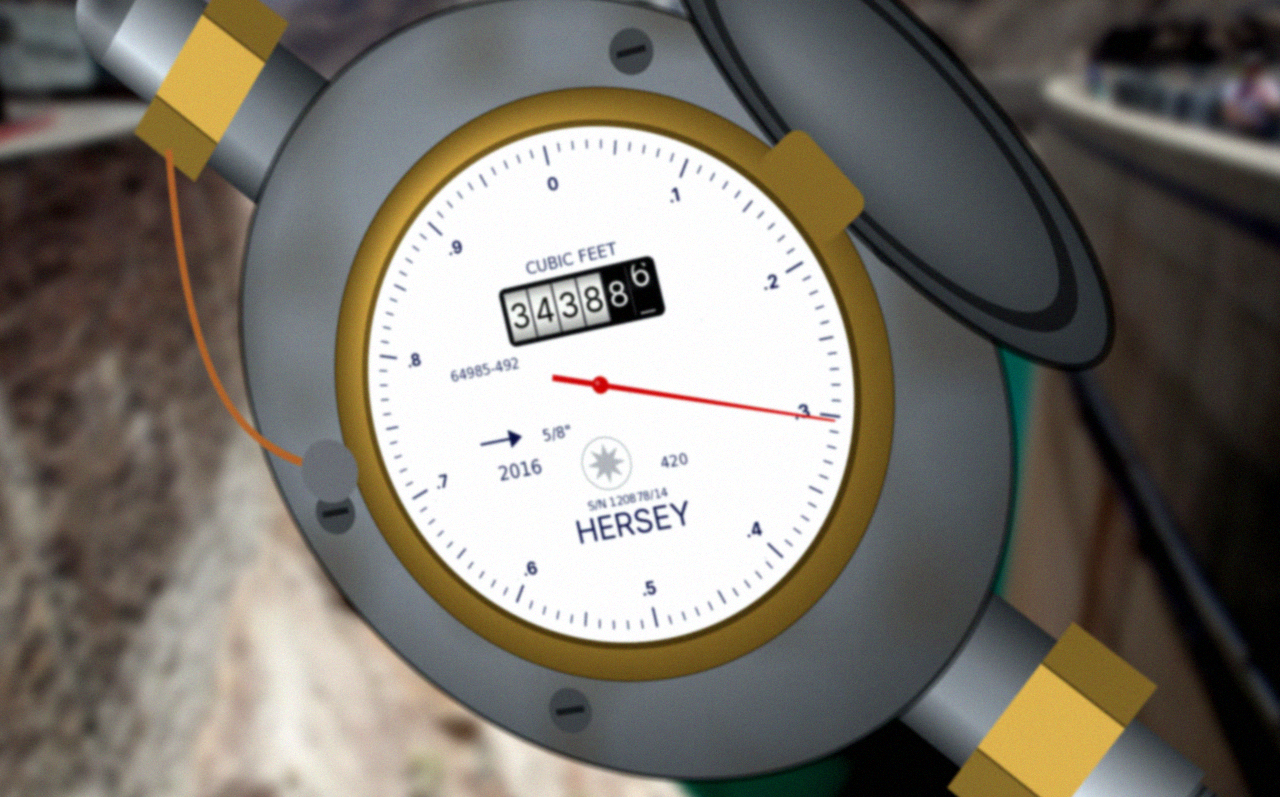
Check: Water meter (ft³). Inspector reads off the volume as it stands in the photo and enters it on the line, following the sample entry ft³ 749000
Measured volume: ft³ 343886.30
